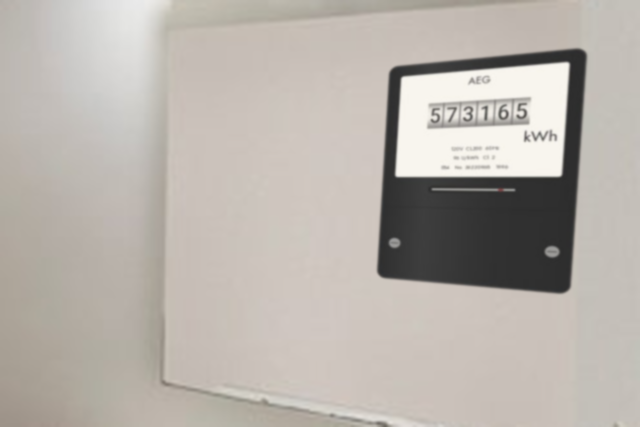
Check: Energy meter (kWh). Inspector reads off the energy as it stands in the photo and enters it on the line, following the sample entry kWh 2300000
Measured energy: kWh 573165
